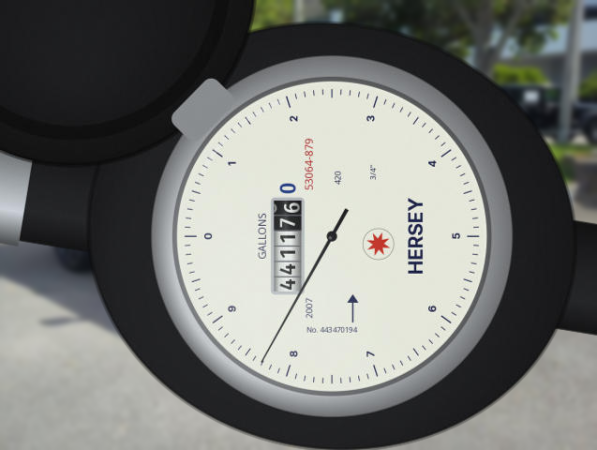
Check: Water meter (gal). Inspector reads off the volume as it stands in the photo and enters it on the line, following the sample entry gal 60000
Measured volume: gal 4411758.3
